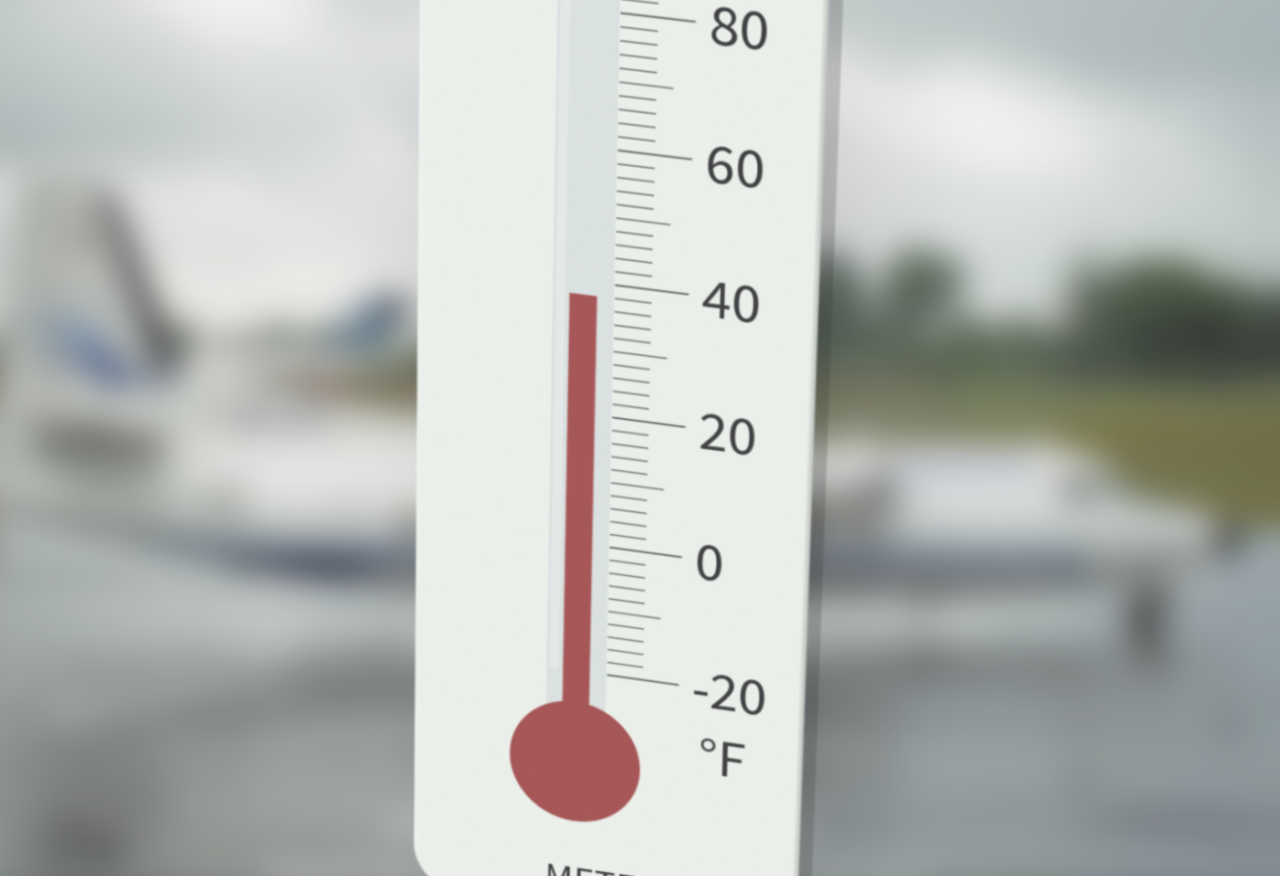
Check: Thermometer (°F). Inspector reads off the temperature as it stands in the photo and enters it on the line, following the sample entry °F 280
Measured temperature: °F 38
